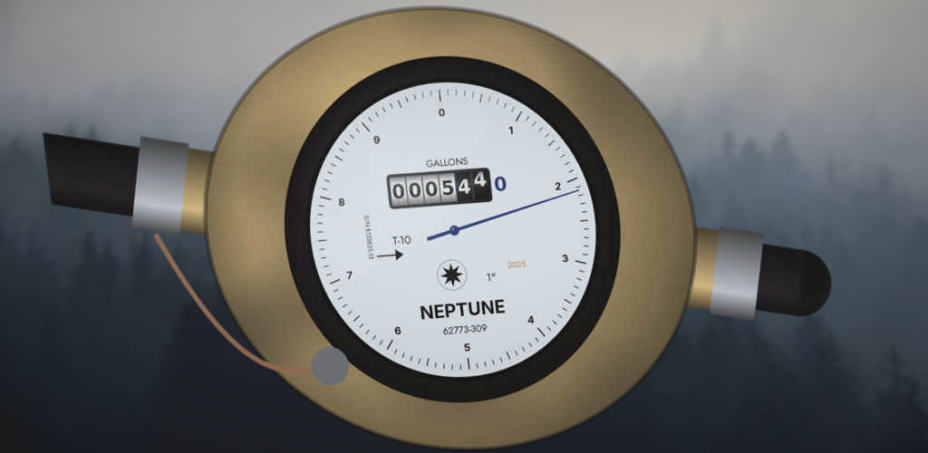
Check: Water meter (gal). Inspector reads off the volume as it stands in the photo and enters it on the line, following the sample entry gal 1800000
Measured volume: gal 5442.1
